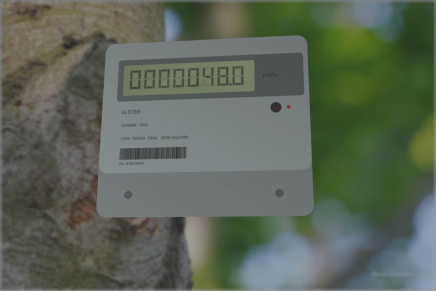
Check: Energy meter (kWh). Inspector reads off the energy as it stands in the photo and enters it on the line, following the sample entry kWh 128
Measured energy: kWh 48.0
